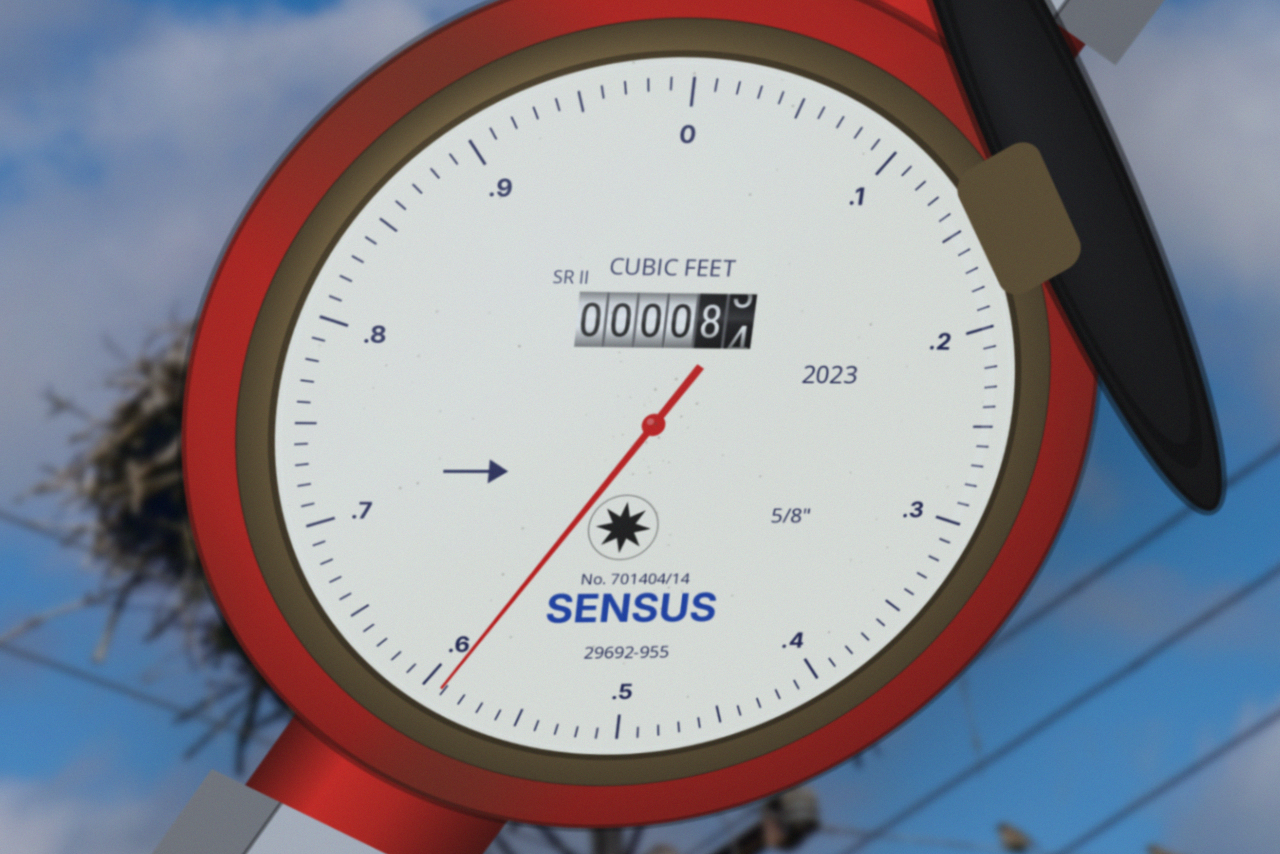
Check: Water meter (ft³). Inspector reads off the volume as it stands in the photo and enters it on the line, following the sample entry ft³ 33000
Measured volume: ft³ 83.59
